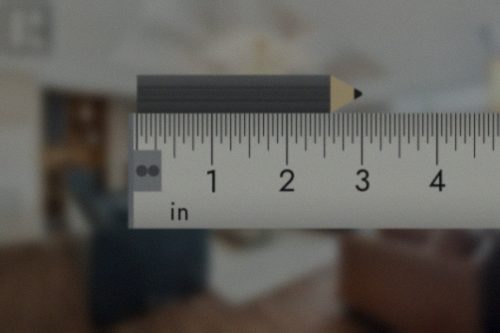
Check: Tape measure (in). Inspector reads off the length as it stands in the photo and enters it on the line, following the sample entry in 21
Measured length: in 3
